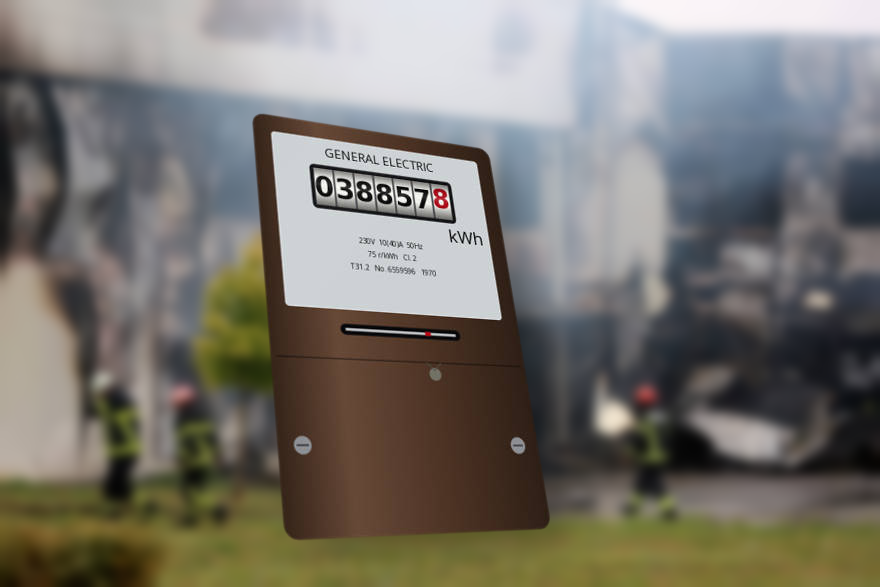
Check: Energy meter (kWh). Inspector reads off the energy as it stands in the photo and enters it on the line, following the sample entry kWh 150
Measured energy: kWh 38857.8
